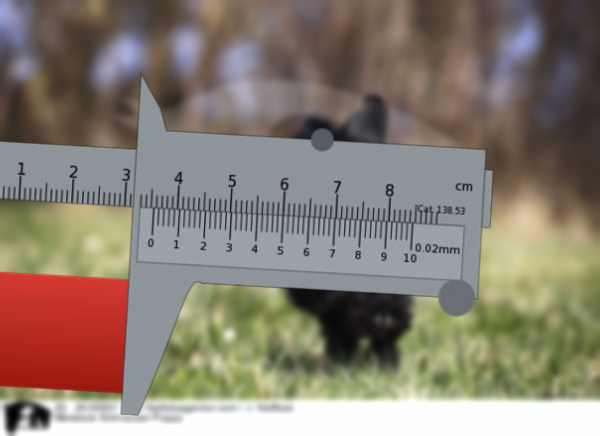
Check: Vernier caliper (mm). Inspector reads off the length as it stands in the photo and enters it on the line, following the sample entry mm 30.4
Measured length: mm 35.5
